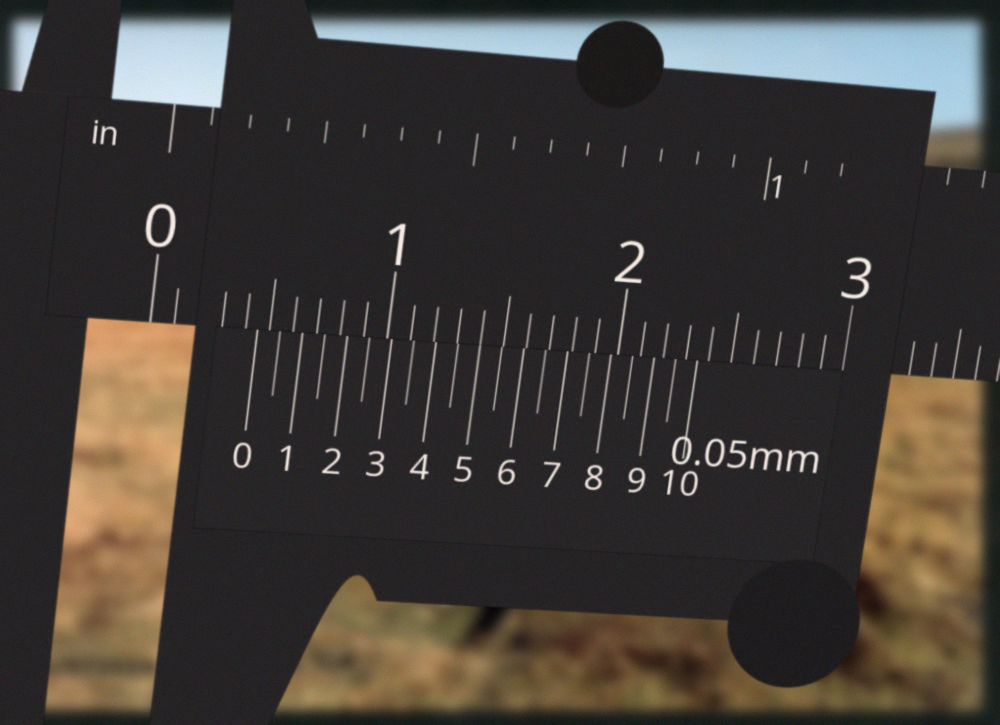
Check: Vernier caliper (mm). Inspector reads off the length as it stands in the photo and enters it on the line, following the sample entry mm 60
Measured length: mm 4.5
